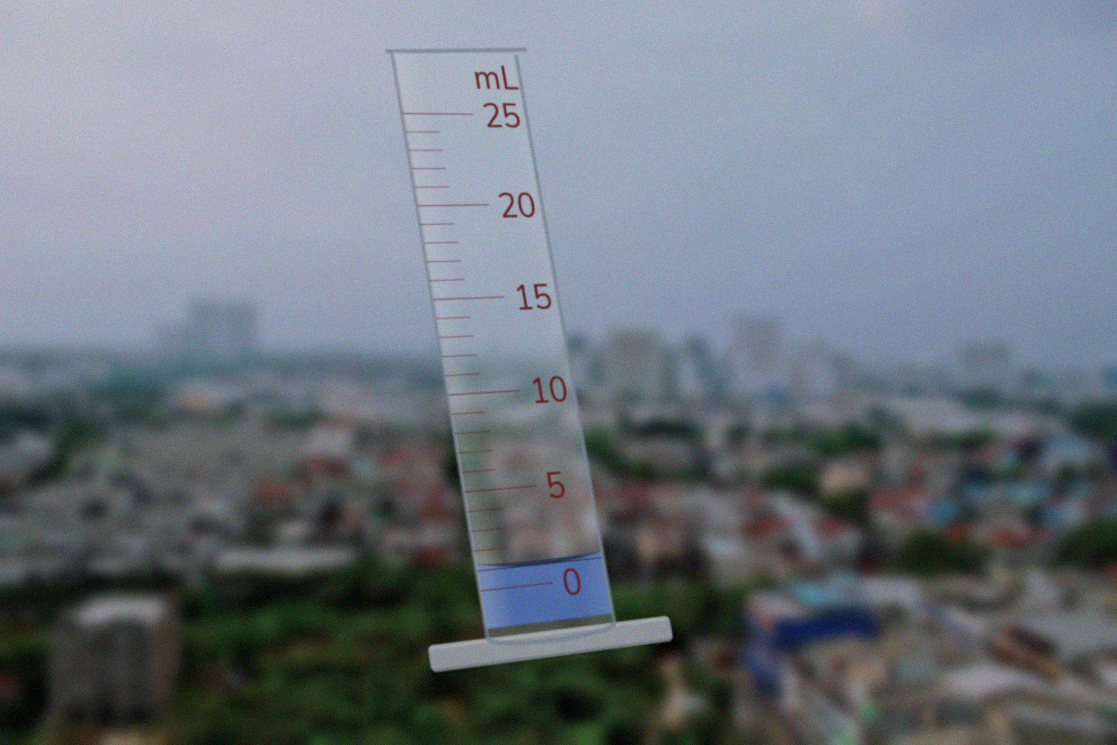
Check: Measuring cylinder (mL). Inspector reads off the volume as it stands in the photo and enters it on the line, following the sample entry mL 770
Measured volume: mL 1
